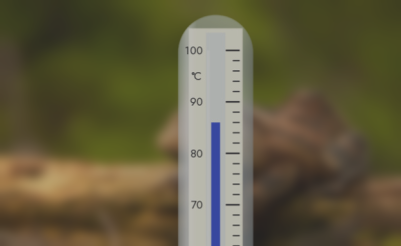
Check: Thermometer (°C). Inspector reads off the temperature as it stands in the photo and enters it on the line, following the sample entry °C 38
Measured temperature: °C 86
